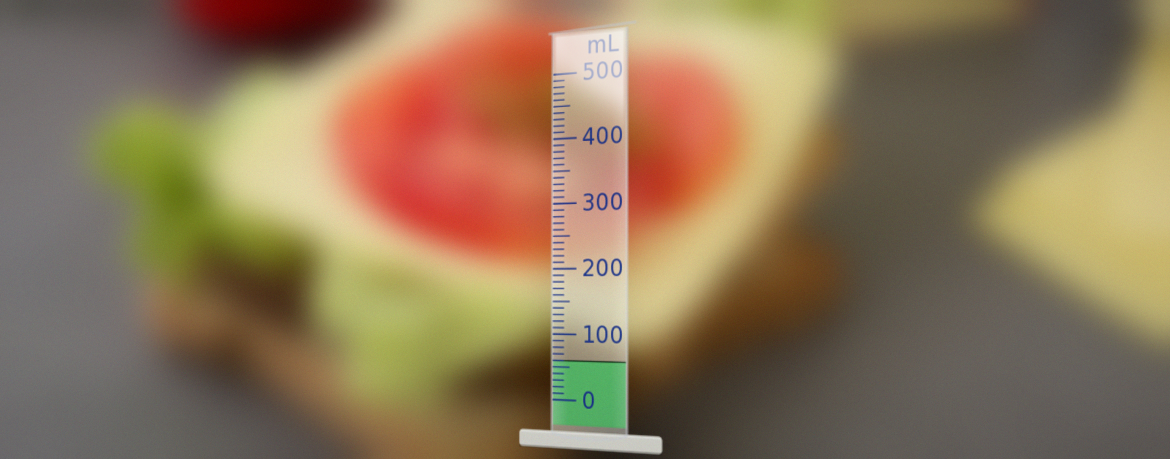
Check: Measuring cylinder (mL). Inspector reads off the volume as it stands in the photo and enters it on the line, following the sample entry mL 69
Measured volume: mL 60
